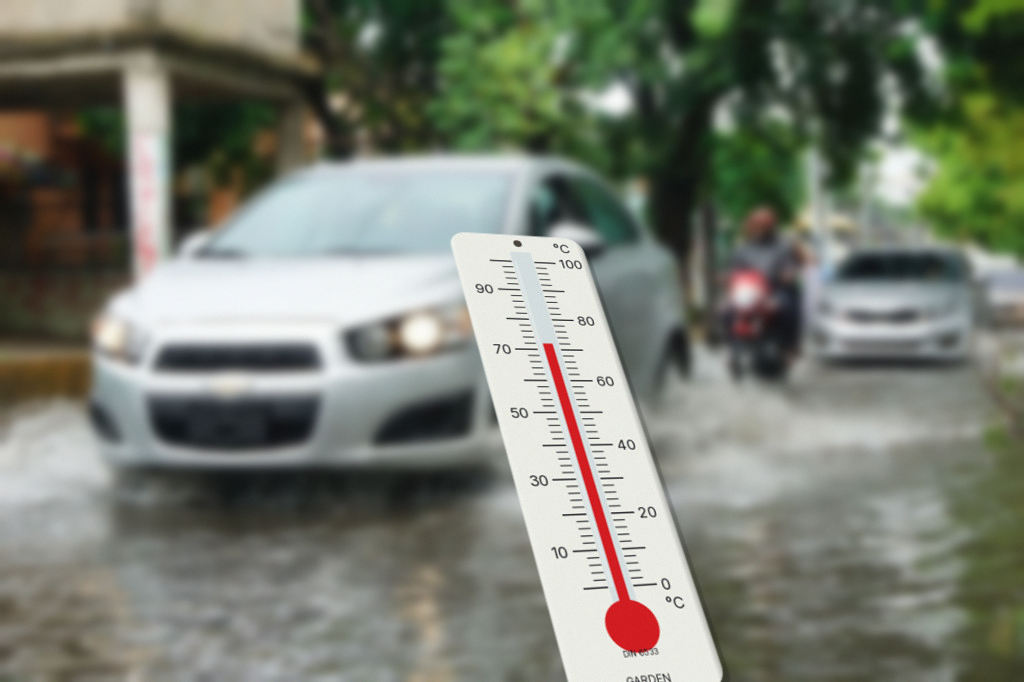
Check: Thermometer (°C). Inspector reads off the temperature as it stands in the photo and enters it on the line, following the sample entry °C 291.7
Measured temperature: °C 72
